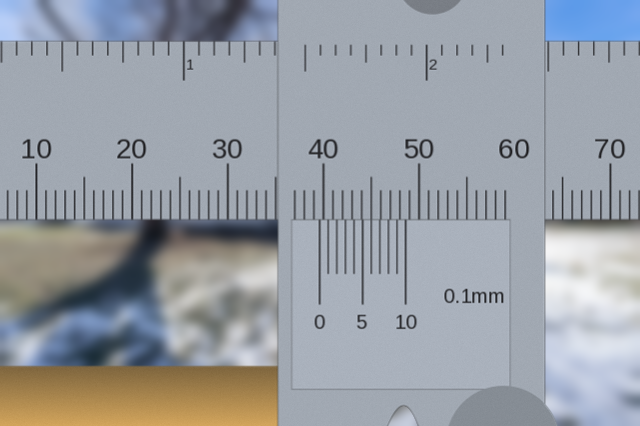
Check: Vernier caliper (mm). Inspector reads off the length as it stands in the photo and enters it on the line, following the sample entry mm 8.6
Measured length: mm 39.6
